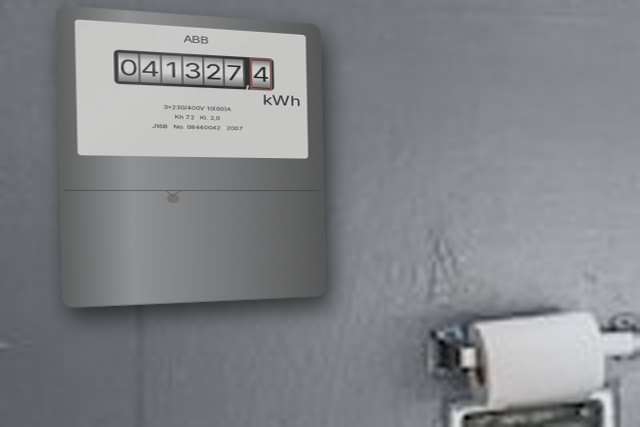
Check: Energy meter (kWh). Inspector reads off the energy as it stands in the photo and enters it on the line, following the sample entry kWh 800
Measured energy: kWh 41327.4
